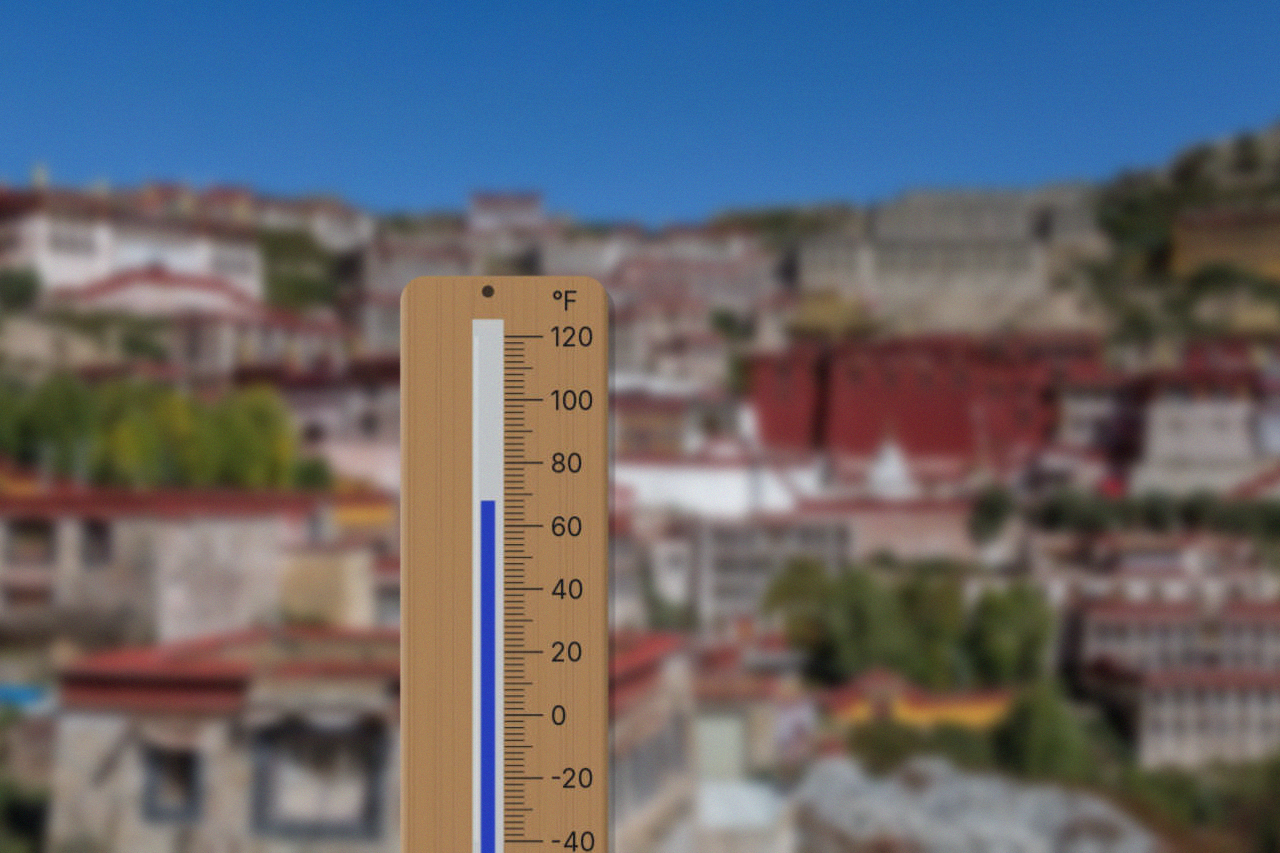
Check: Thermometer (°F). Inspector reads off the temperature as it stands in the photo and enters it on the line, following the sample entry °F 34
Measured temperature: °F 68
